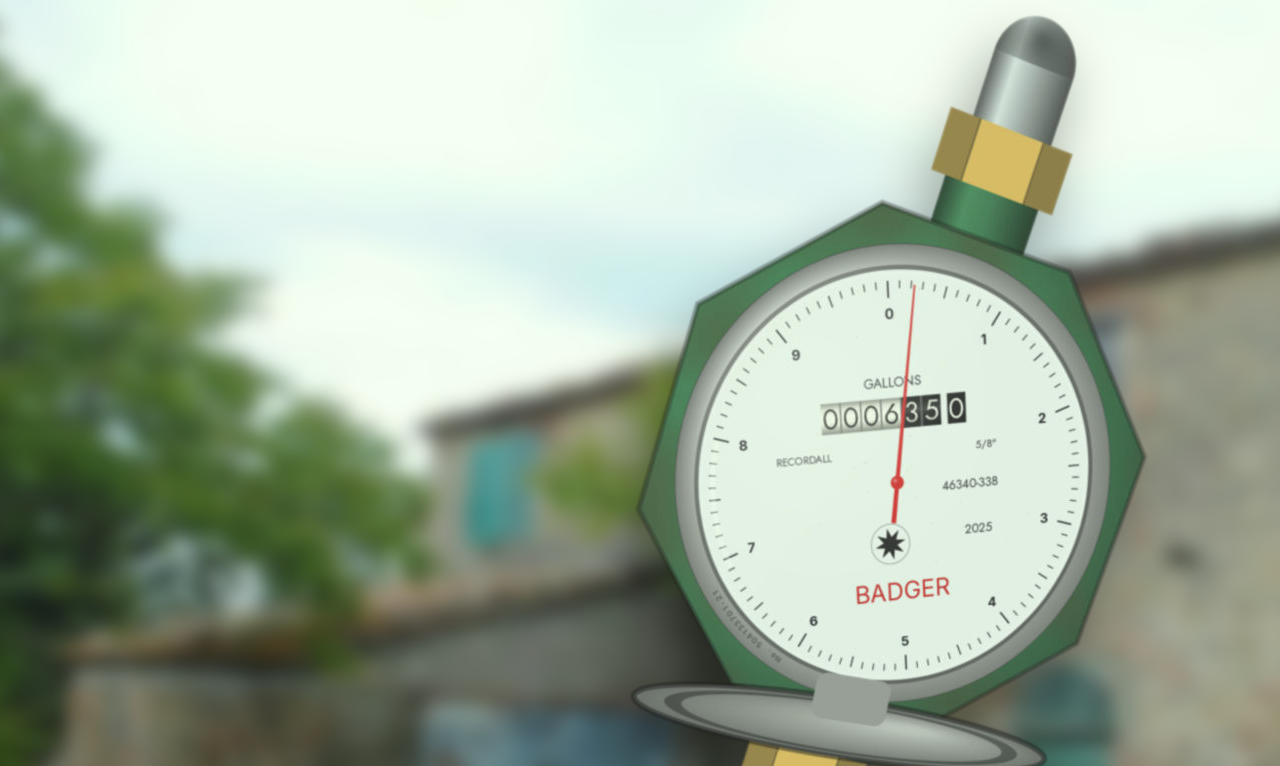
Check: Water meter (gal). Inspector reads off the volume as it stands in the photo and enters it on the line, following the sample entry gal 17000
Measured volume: gal 6350.2
